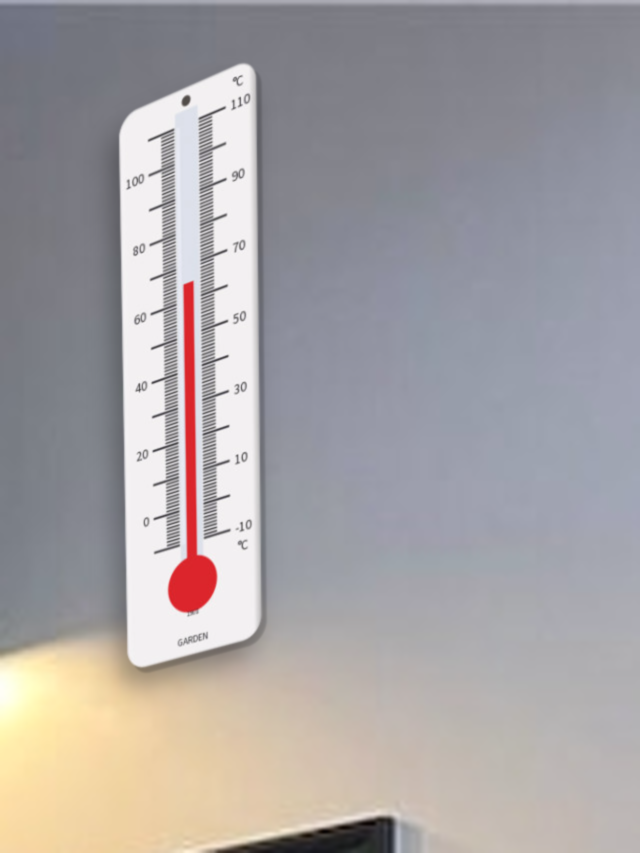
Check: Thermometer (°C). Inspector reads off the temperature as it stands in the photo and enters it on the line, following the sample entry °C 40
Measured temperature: °C 65
